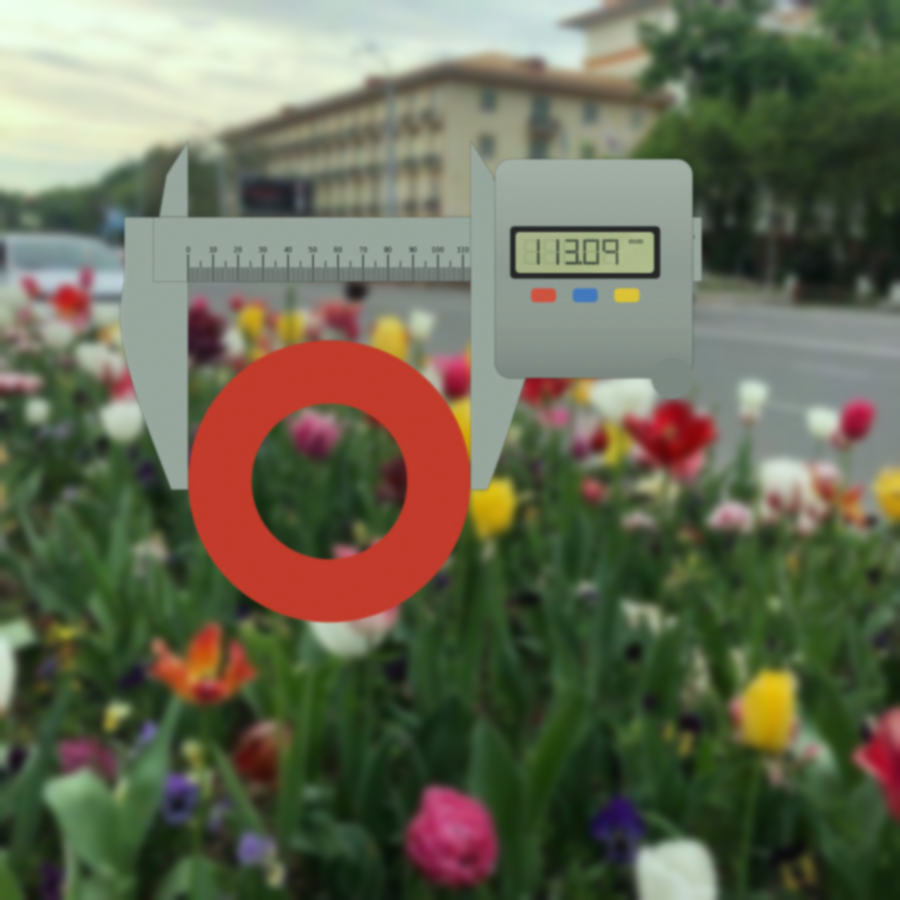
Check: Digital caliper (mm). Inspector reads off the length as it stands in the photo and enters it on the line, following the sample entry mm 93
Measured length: mm 113.09
